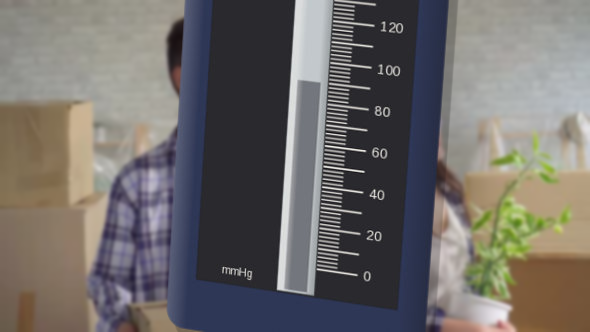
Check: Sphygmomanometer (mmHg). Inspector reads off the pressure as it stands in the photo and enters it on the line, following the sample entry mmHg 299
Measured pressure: mmHg 90
